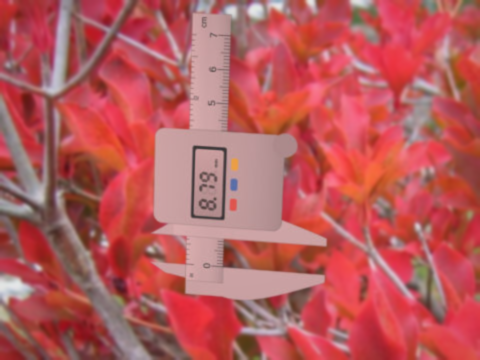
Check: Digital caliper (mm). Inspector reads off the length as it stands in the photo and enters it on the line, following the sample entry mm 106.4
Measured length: mm 8.79
